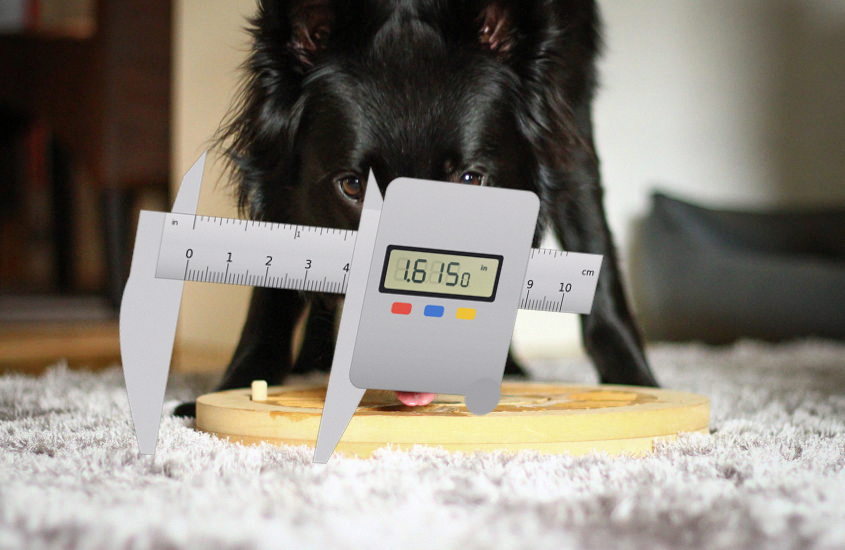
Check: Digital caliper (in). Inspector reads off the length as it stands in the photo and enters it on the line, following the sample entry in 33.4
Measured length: in 1.6150
